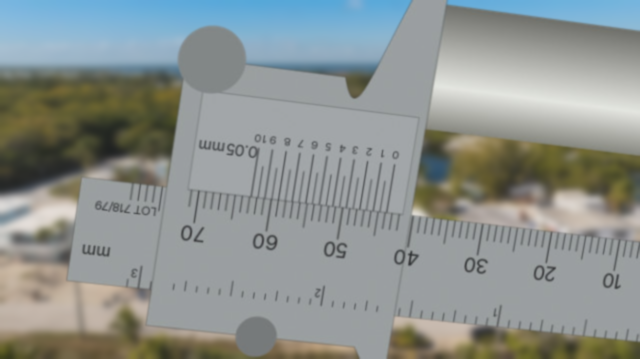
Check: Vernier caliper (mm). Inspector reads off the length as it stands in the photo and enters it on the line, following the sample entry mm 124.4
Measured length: mm 43.8
